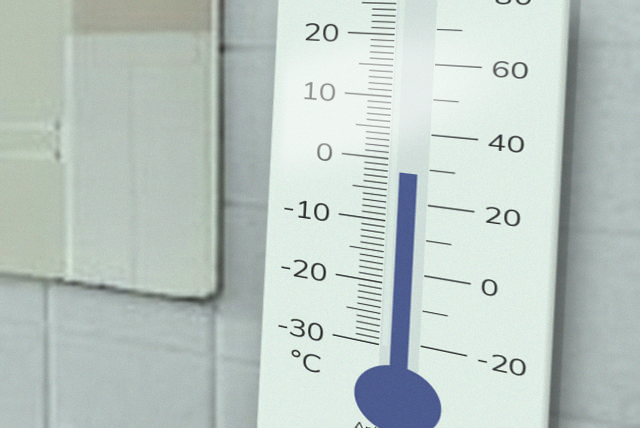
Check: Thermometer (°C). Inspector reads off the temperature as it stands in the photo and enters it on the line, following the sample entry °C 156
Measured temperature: °C -2
